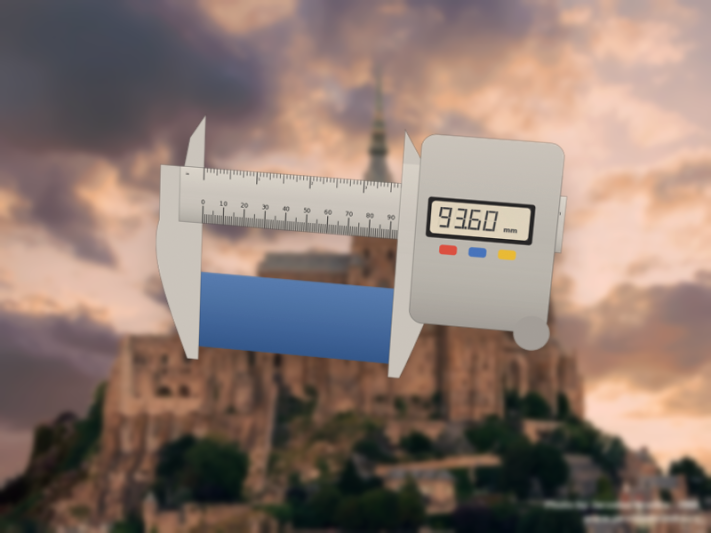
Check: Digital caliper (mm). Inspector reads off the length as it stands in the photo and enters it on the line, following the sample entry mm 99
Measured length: mm 93.60
